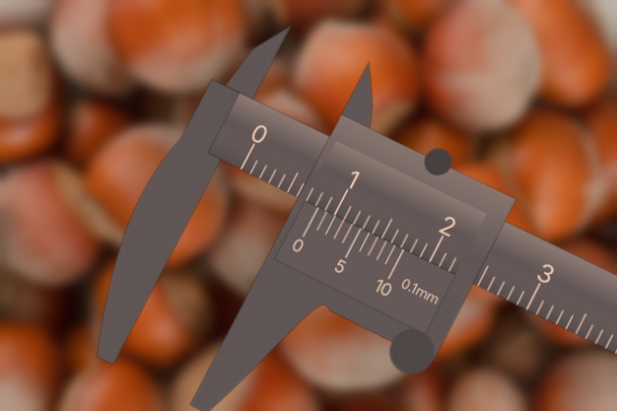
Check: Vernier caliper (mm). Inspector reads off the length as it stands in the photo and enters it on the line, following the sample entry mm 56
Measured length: mm 8.3
